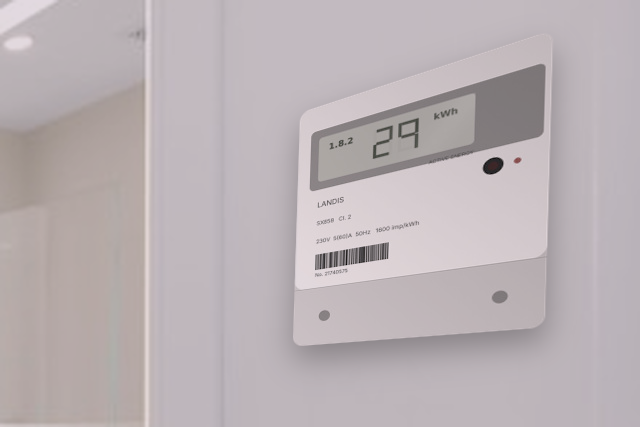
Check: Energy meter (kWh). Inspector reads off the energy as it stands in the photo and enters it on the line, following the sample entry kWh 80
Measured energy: kWh 29
